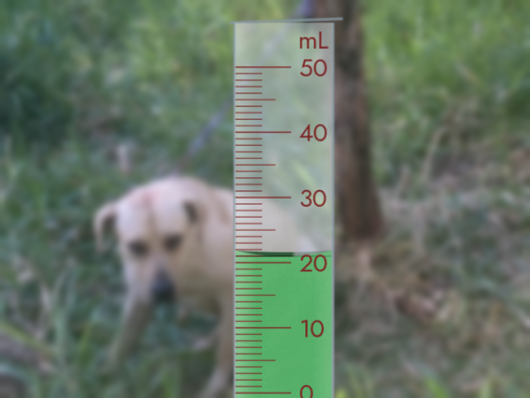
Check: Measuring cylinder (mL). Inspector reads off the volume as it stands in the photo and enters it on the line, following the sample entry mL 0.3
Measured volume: mL 21
